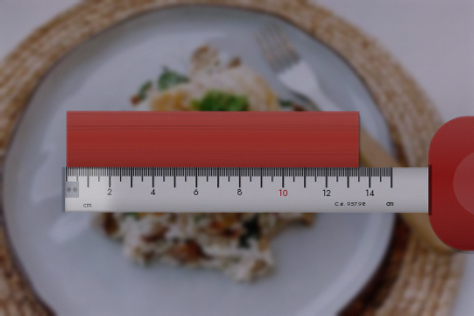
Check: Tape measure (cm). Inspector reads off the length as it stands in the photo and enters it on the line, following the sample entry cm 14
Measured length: cm 13.5
